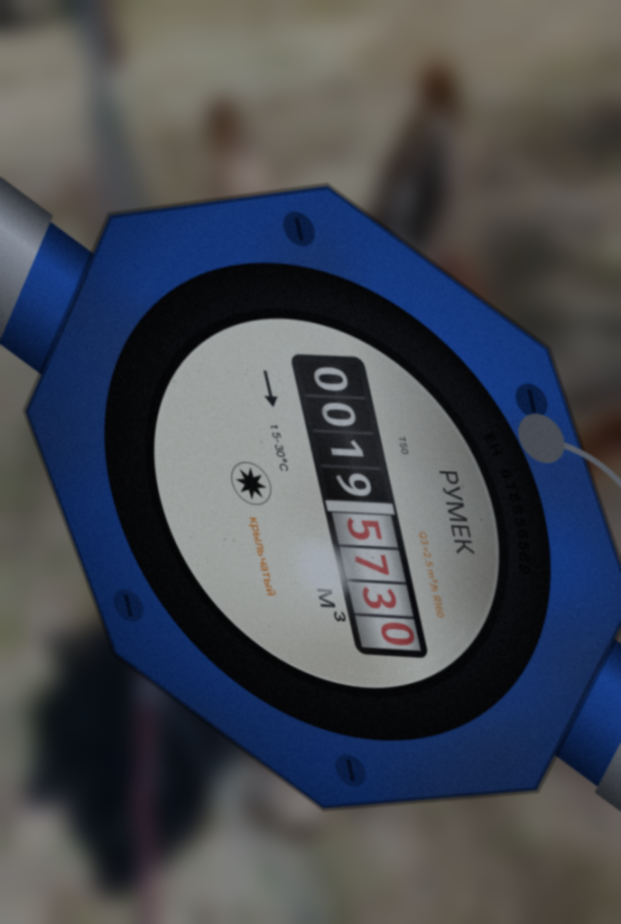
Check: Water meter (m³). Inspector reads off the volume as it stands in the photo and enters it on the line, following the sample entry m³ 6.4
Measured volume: m³ 19.5730
